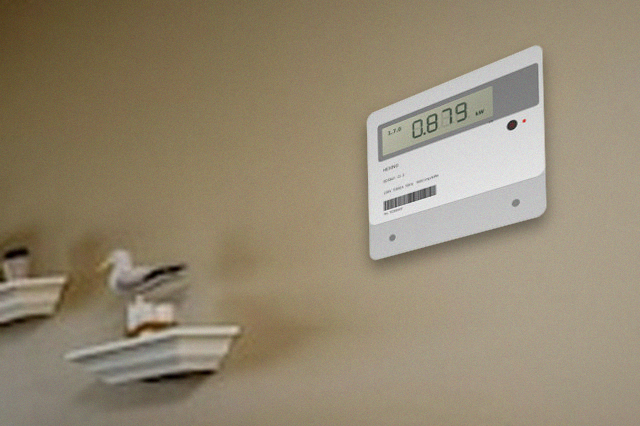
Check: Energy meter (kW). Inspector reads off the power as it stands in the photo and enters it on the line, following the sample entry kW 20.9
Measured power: kW 0.879
